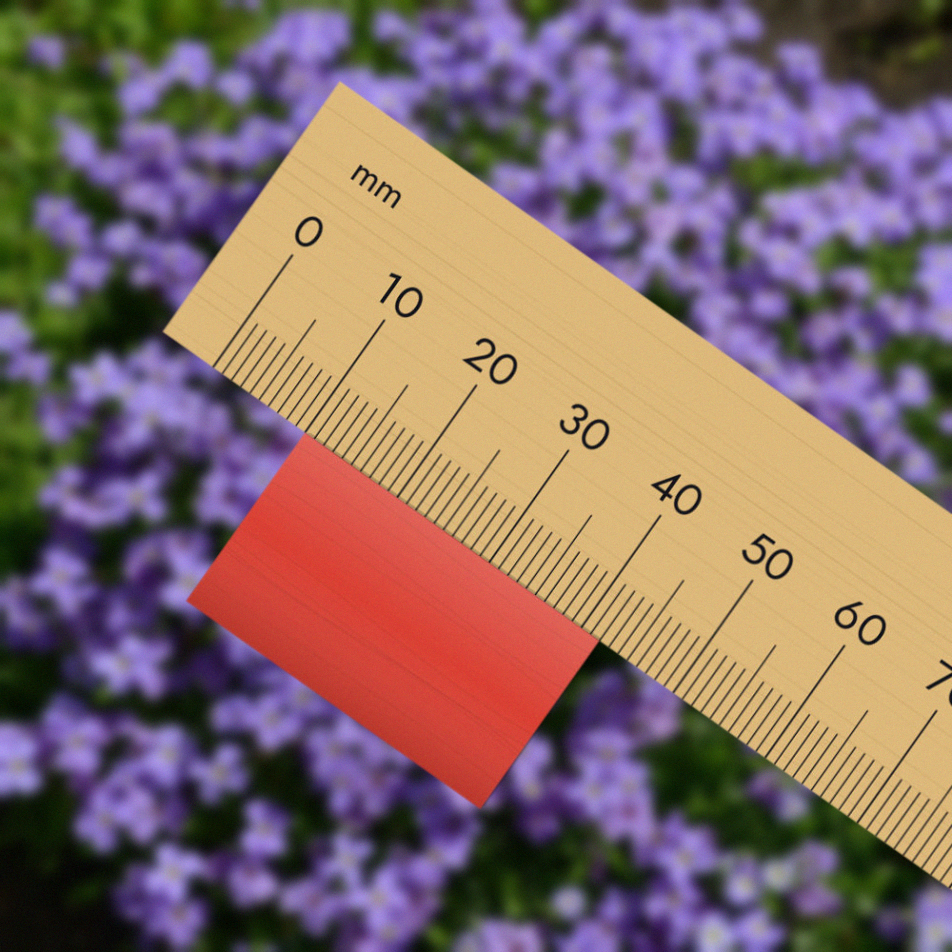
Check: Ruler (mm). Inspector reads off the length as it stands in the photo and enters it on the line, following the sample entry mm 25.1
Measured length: mm 32
